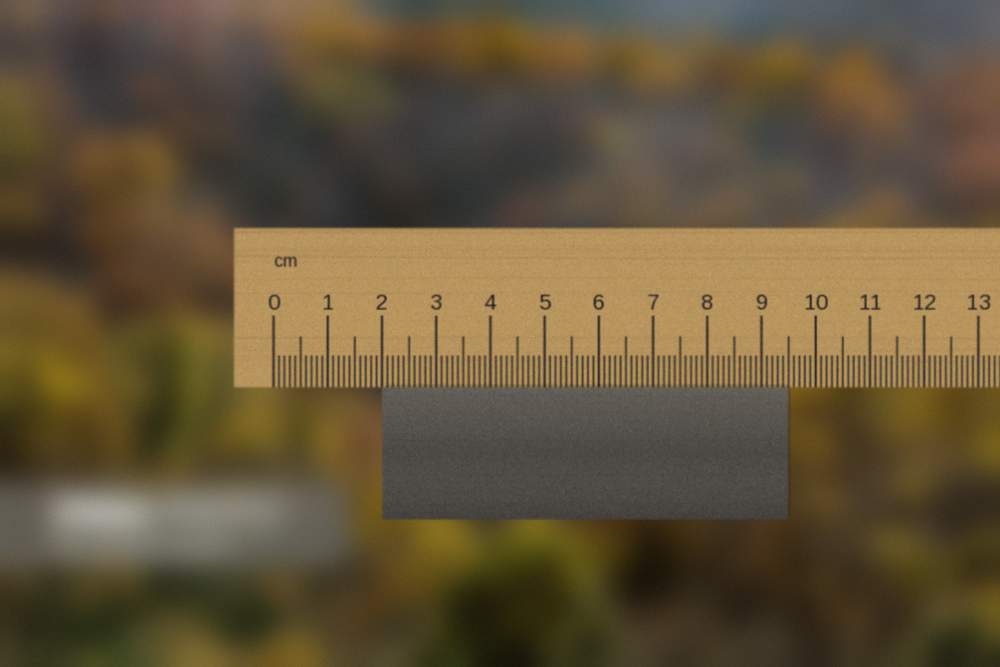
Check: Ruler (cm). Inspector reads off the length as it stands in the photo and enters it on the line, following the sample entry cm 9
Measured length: cm 7.5
